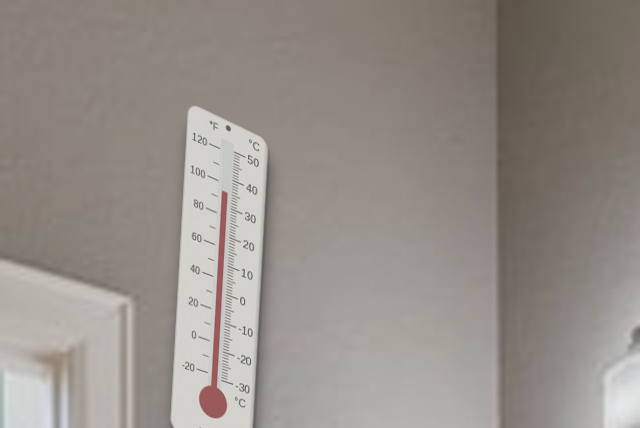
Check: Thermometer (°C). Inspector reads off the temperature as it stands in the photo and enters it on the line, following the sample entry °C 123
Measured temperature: °C 35
